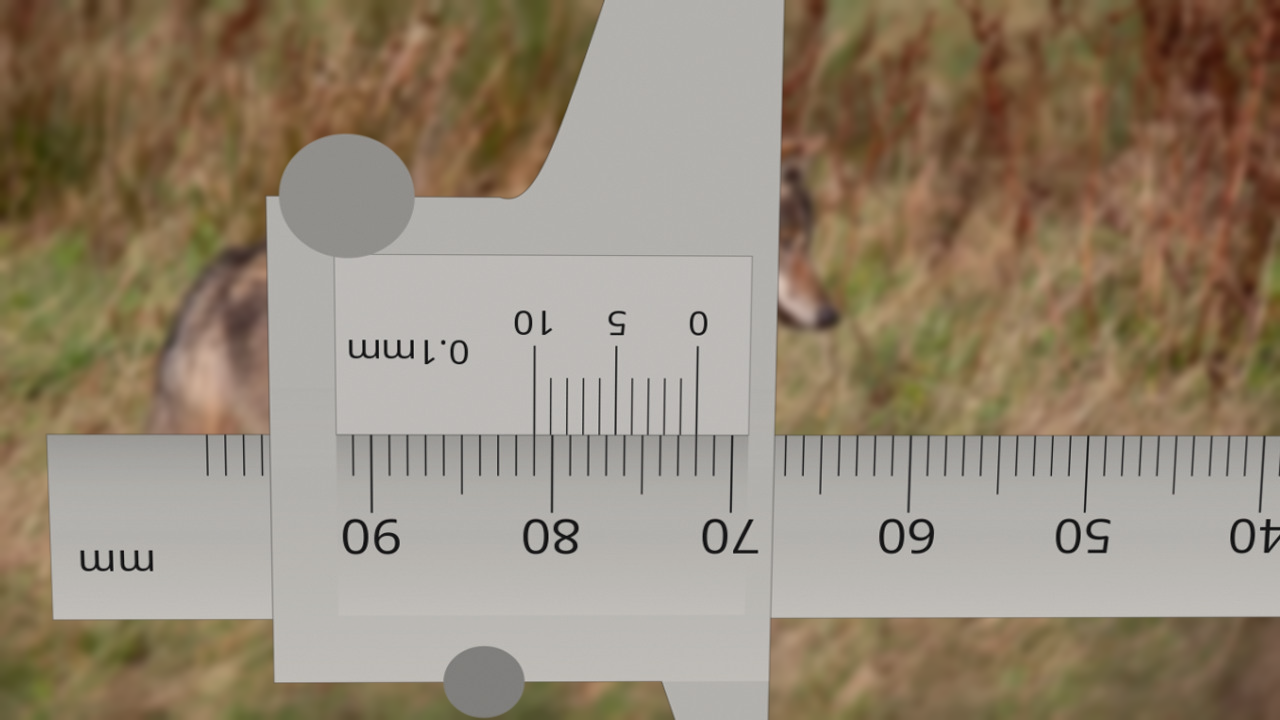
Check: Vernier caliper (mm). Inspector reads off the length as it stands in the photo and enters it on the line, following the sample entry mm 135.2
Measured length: mm 72.0
